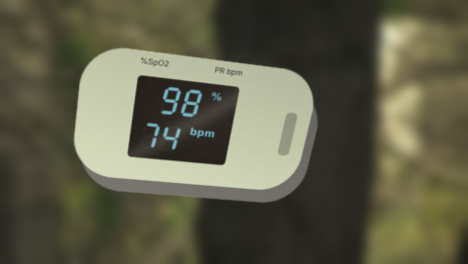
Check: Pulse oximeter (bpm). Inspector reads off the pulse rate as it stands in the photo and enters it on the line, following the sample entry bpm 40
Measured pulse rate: bpm 74
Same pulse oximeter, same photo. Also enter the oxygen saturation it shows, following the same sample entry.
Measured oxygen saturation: % 98
